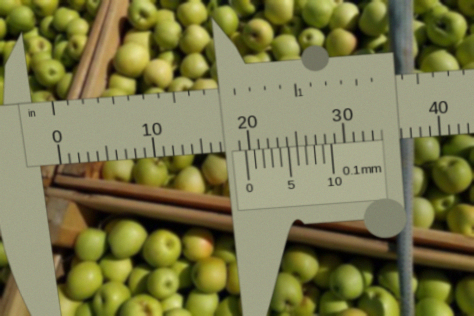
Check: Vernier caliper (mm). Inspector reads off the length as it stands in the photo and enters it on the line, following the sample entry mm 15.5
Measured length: mm 19.6
